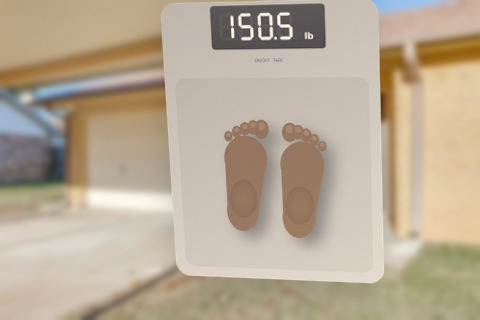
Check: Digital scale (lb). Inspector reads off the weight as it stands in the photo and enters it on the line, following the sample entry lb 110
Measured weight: lb 150.5
